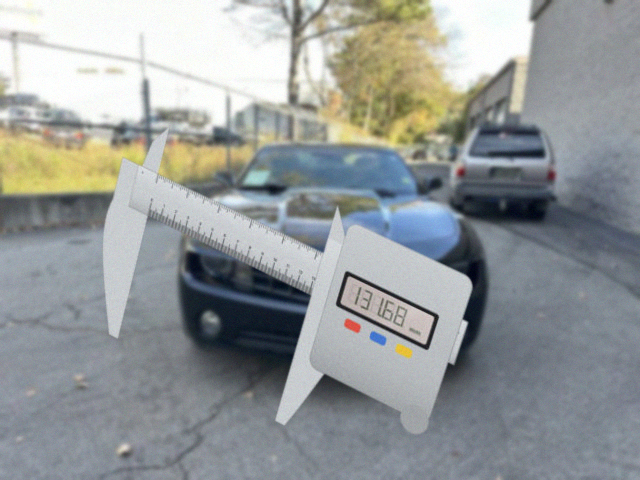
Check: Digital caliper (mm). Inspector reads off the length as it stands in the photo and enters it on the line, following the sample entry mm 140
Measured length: mm 131.68
